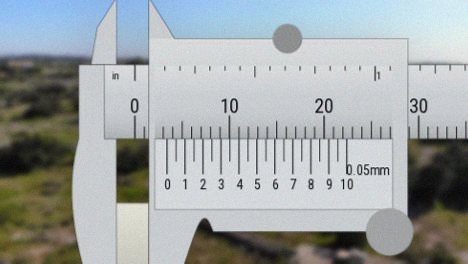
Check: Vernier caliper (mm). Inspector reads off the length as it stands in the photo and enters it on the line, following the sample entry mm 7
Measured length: mm 3.4
